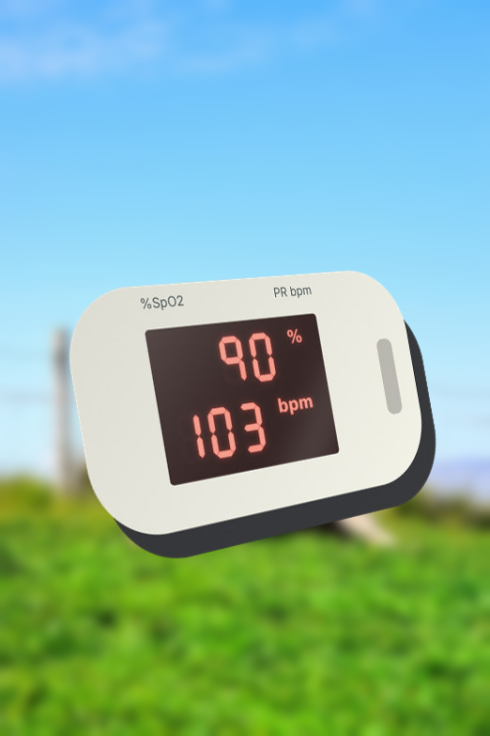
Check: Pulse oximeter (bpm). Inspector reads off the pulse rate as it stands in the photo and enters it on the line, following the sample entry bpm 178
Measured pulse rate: bpm 103
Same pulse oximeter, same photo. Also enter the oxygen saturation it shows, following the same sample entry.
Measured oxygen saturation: % 90
